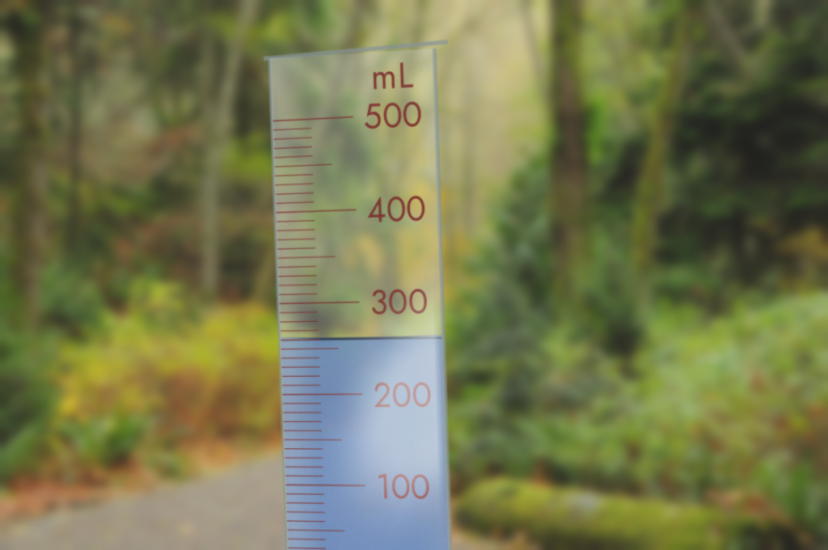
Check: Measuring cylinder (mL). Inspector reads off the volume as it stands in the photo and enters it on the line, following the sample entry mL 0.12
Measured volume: mL 260
